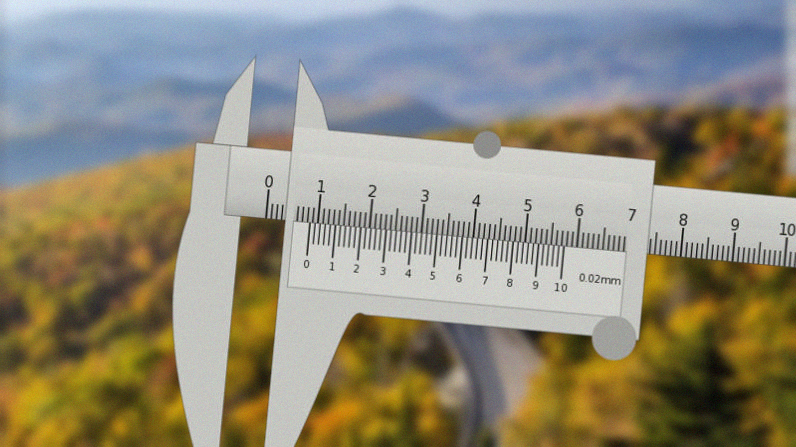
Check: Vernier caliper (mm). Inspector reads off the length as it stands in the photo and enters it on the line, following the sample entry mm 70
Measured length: mm 8.5
